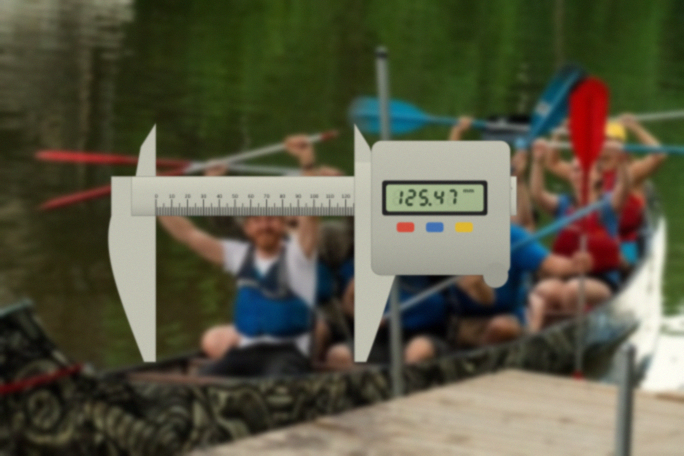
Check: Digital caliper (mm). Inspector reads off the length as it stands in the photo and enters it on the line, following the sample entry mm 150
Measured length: mm 125.47
